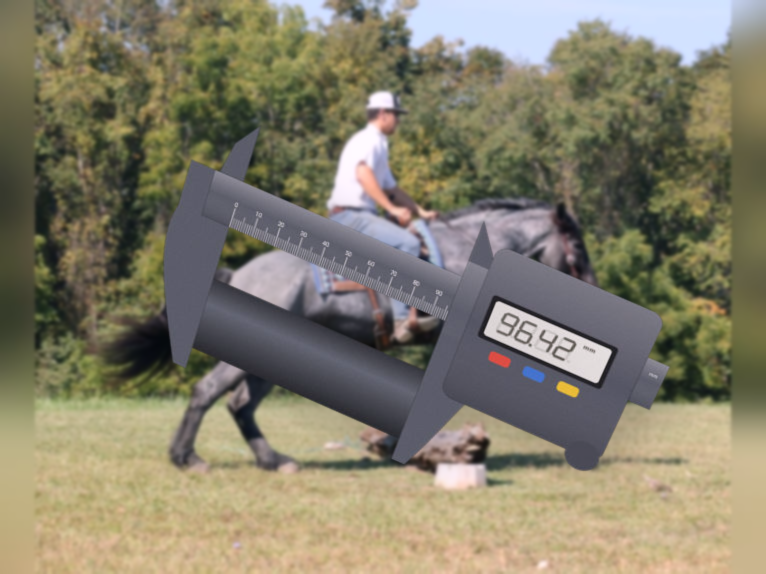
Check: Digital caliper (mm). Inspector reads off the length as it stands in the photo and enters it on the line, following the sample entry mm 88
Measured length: mm 96.42
